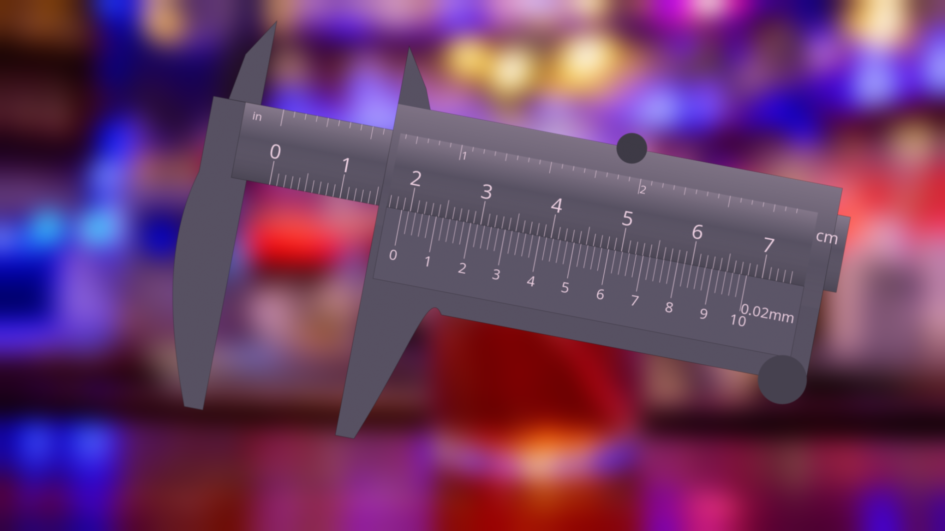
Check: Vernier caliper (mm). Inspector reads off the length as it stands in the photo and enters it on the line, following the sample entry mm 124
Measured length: mm 18.8
